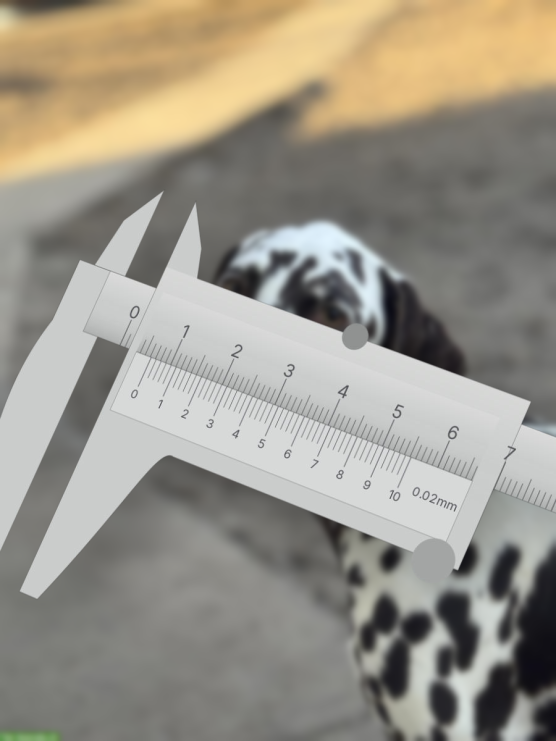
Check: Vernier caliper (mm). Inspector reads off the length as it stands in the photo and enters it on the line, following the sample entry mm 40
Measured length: mm 6.2
